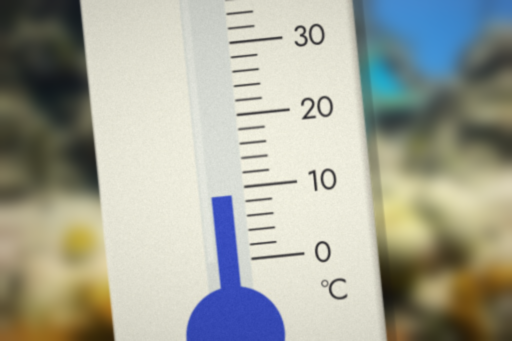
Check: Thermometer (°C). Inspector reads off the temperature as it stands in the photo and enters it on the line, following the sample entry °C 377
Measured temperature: °C 9
